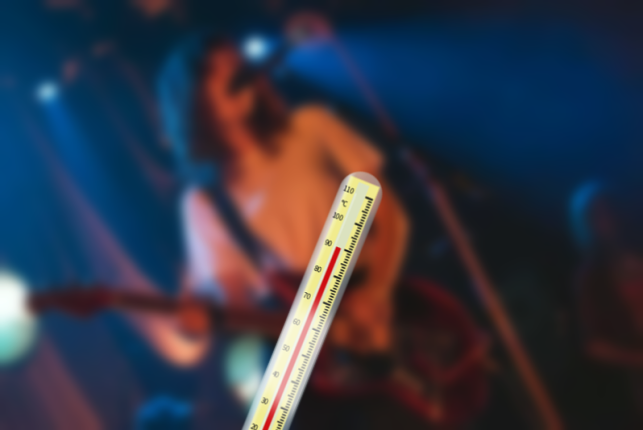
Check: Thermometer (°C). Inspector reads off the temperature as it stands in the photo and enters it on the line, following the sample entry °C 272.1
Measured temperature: °C 90
